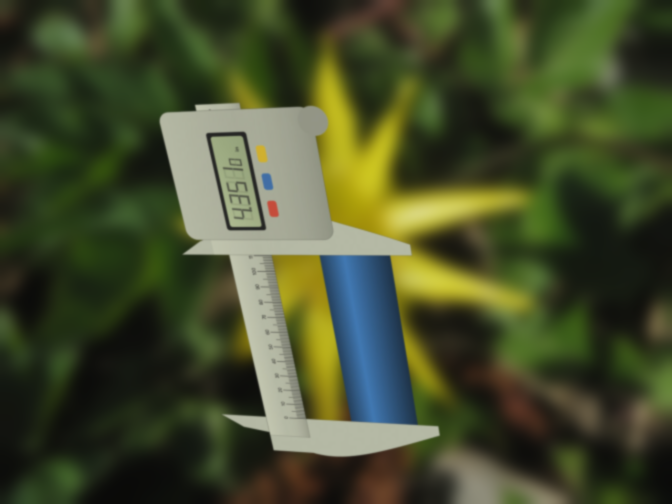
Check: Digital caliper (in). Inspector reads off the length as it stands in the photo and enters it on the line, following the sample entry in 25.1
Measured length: in 4.3510
